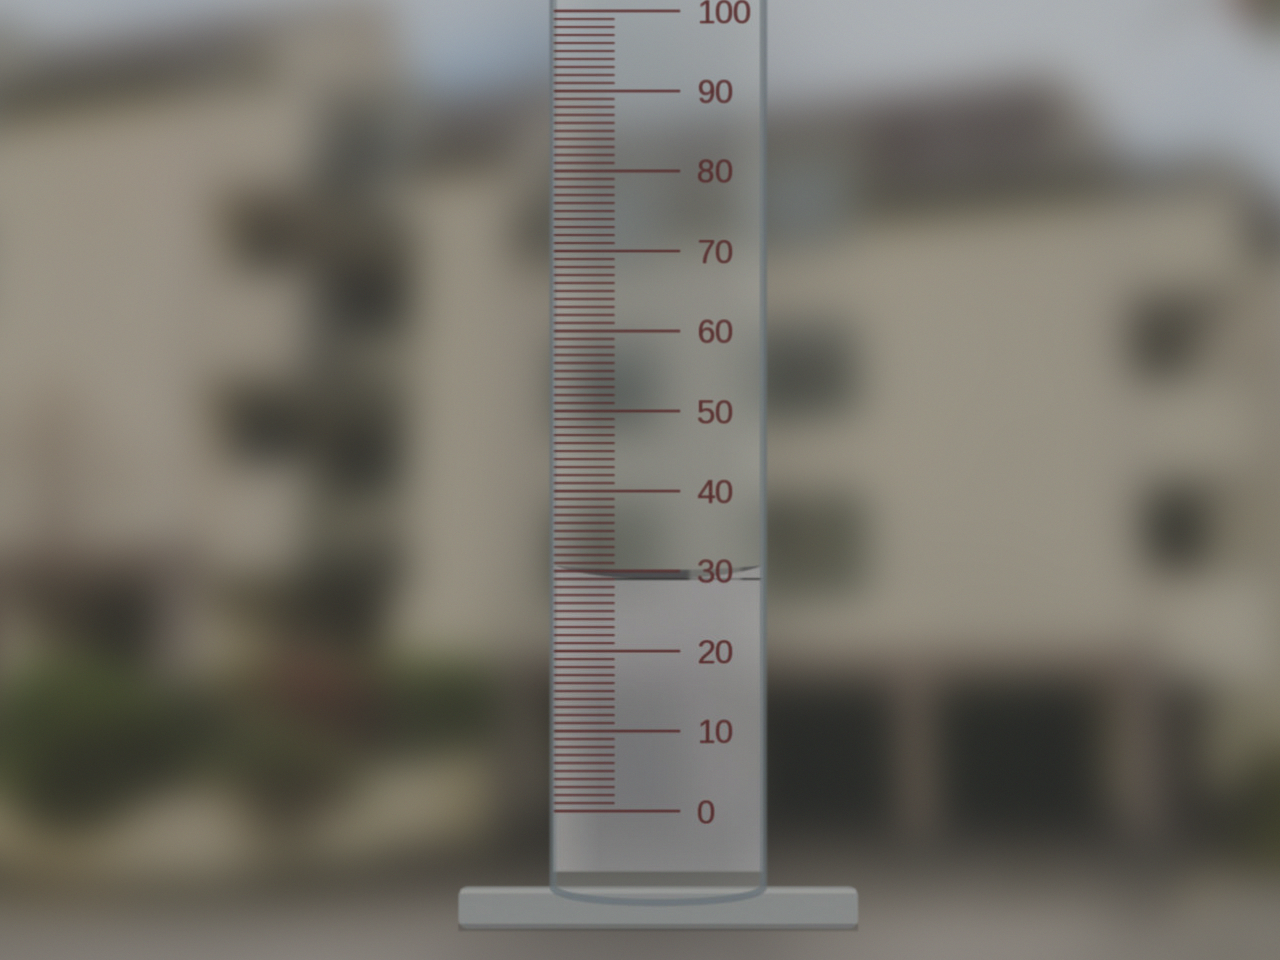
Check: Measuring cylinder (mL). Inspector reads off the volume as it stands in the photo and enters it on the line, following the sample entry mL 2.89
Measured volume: mL 29
